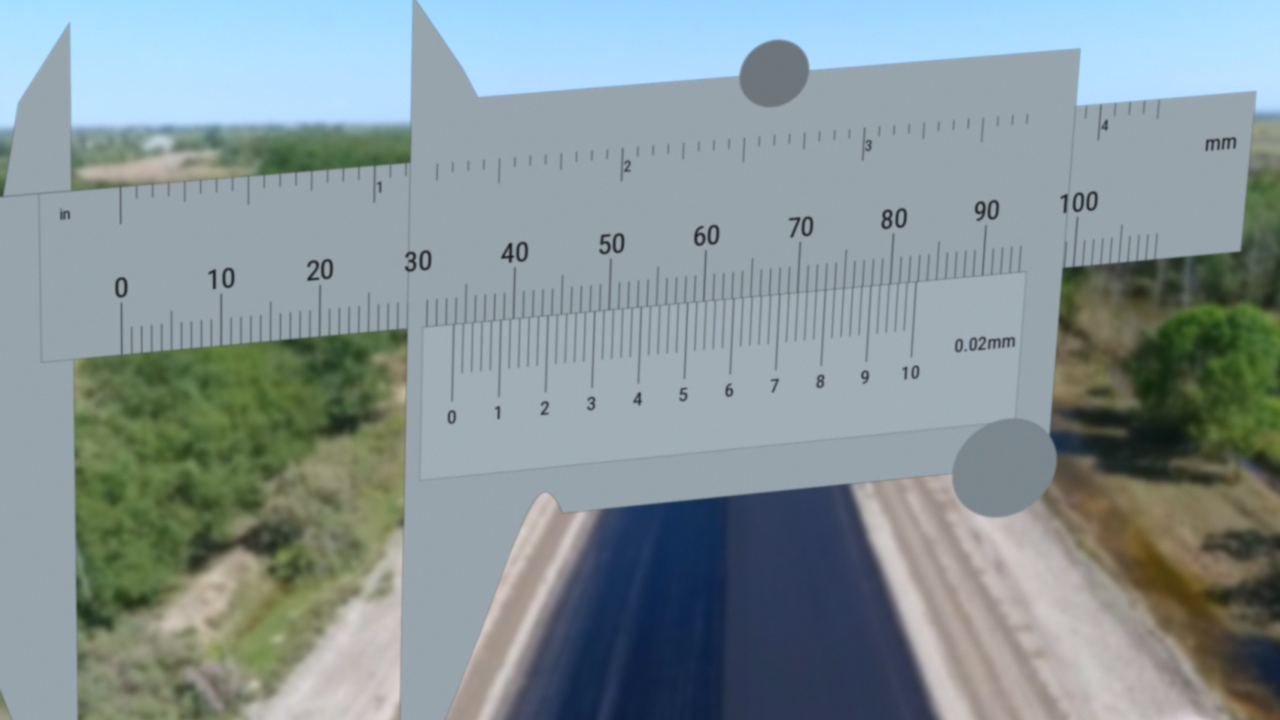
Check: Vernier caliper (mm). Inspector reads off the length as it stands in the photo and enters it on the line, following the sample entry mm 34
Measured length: mm 33.8
